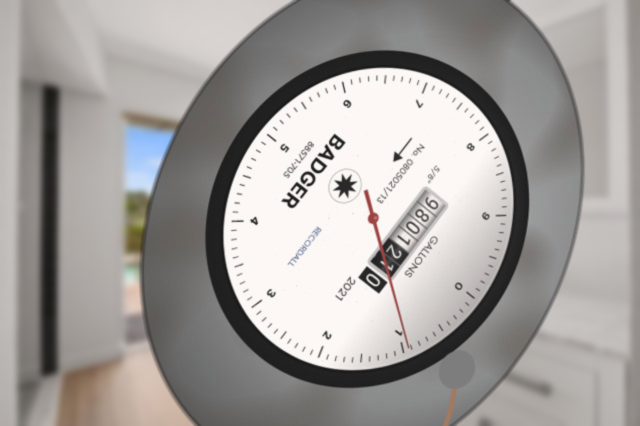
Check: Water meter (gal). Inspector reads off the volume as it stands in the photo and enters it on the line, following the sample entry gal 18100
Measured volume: gal 9801210.9
